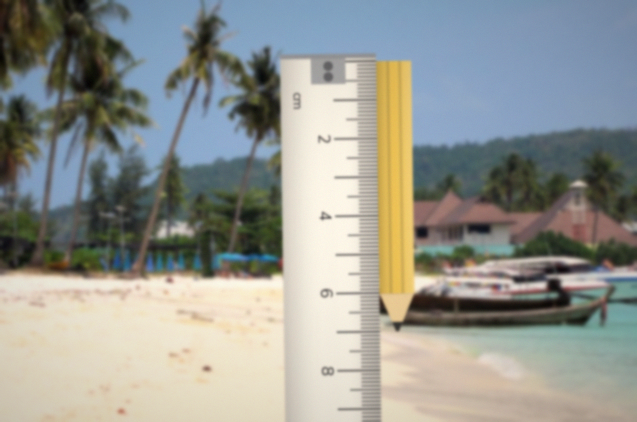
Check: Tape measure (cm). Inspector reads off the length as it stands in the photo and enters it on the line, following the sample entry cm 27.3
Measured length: cm 7
